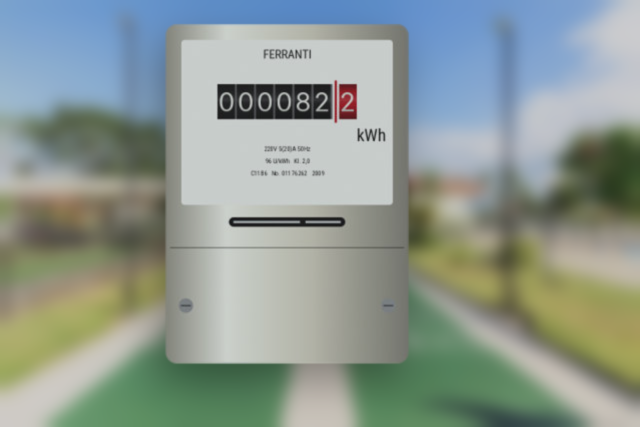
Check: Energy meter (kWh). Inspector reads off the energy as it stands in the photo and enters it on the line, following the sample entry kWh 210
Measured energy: kWh 82.2
